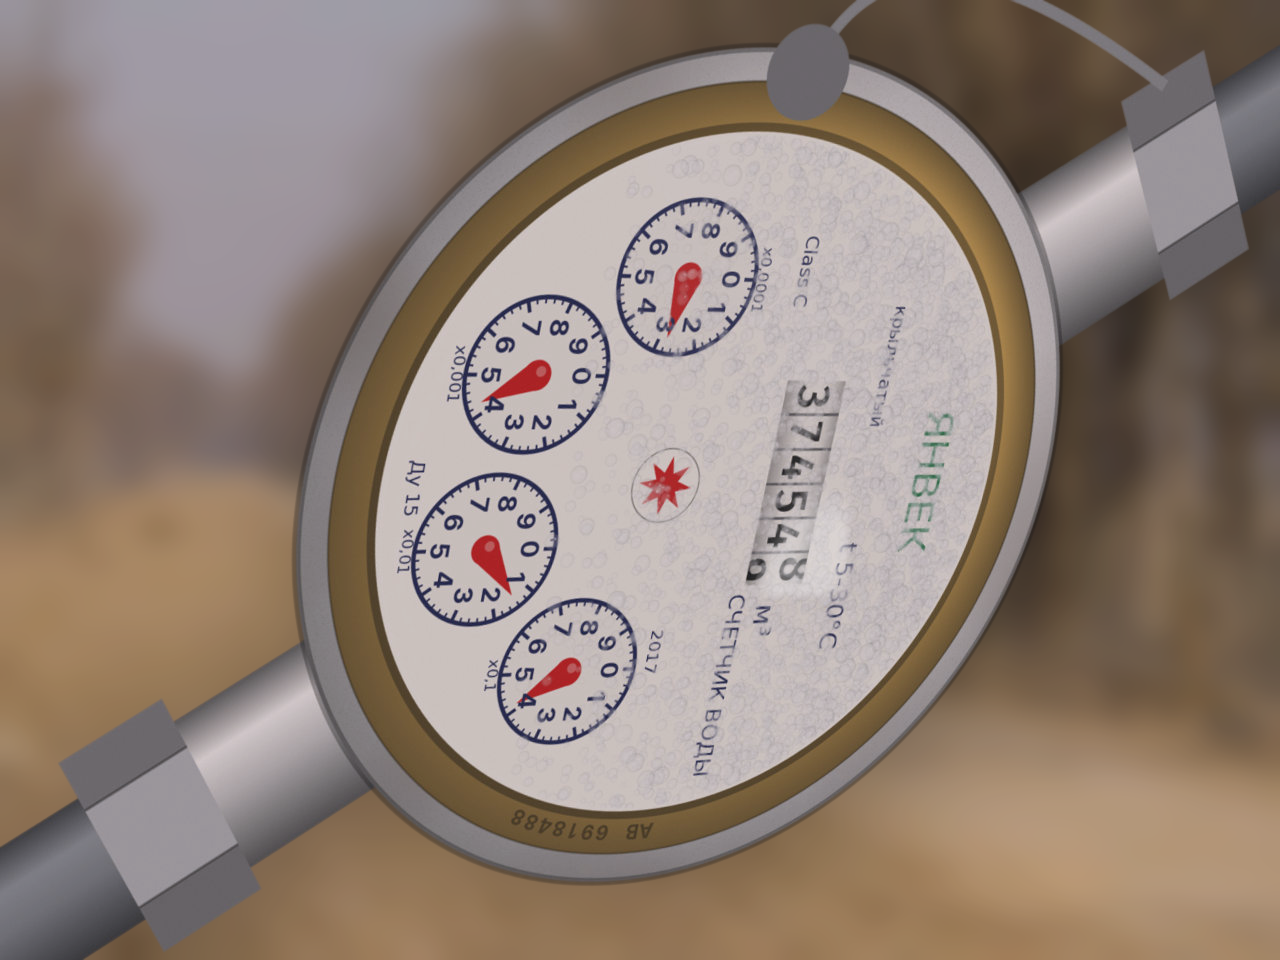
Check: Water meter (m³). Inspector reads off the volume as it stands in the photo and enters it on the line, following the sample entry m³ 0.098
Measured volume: m³ 374548.4142
